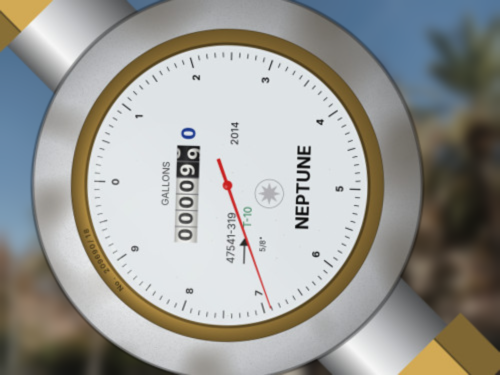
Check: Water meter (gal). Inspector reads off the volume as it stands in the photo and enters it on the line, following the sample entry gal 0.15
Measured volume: gal 986.9
